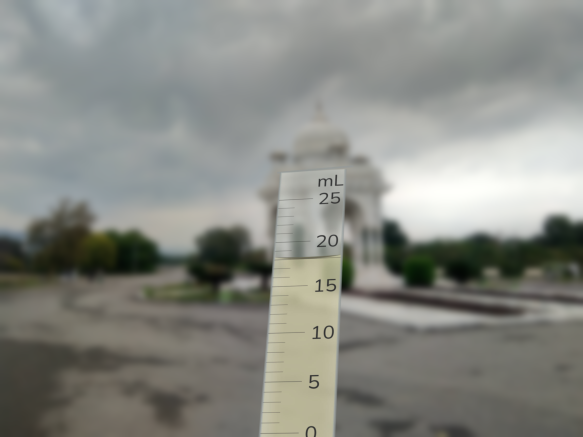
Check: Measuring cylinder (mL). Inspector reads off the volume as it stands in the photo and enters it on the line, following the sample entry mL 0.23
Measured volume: mL 18
